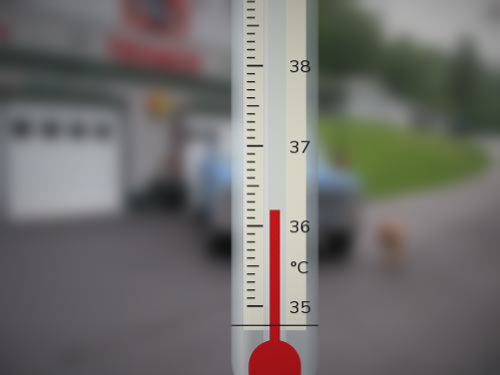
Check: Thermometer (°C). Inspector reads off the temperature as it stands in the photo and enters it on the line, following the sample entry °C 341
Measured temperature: °C 36.2
